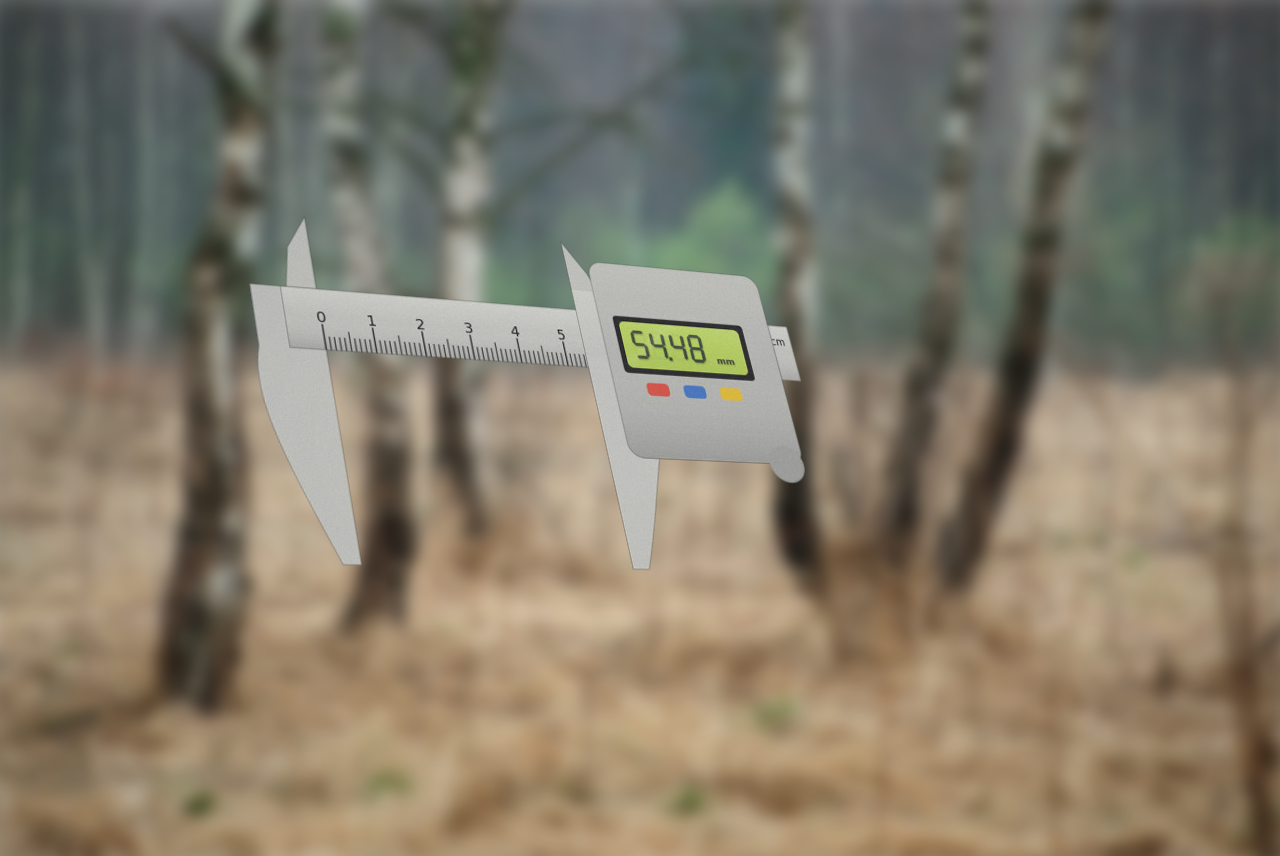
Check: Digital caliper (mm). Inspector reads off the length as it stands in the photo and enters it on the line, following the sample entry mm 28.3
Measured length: mm 54.48
